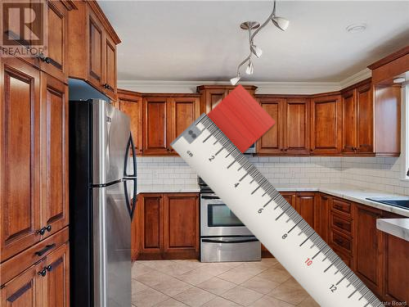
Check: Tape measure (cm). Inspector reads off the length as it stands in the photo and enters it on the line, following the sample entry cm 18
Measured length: cm 3
